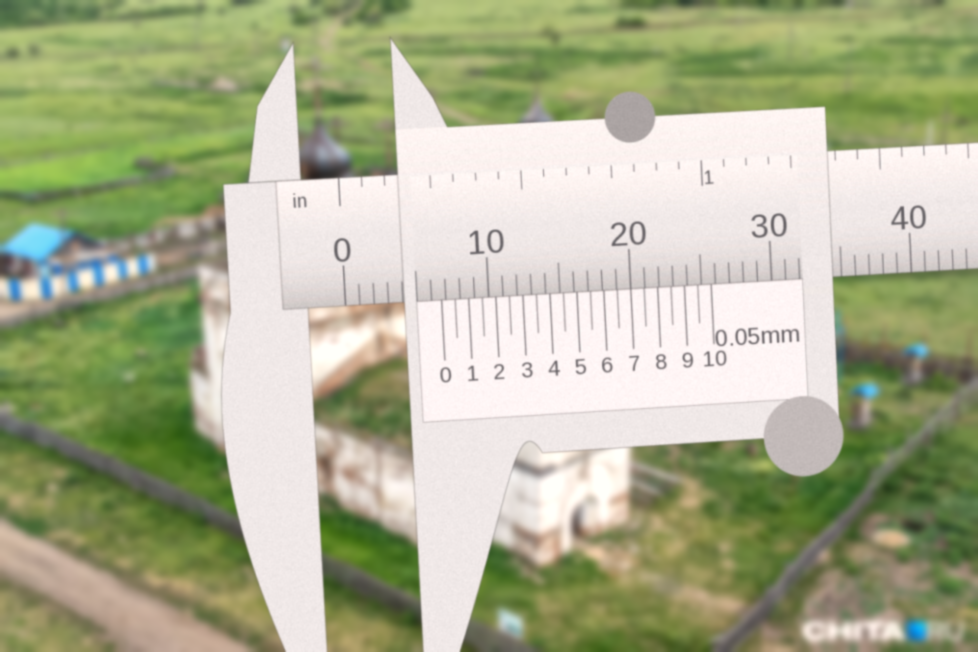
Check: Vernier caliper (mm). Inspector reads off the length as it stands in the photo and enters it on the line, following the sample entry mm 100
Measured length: mm 6.7
